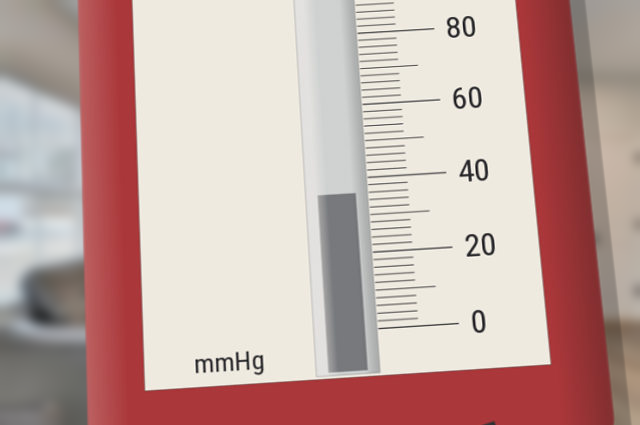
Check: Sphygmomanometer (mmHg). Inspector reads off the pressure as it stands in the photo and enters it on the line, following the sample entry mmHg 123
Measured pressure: mmHg 36
